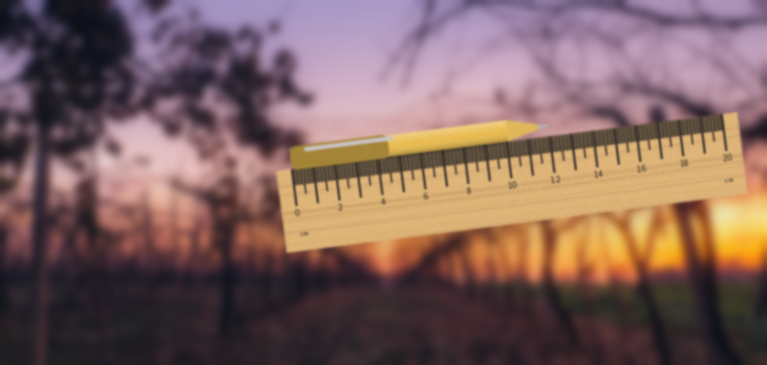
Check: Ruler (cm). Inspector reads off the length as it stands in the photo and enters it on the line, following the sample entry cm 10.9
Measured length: cm 12
